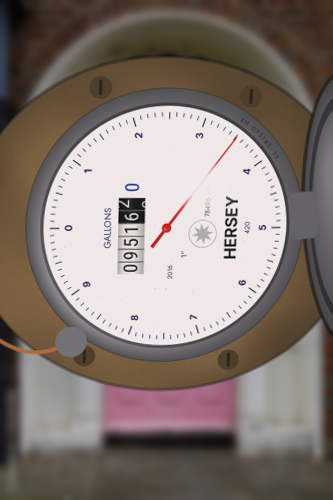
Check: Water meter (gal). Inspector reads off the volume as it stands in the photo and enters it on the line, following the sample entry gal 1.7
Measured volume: gal 951623.5
